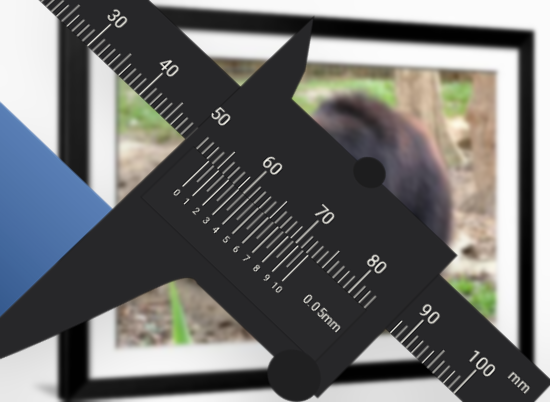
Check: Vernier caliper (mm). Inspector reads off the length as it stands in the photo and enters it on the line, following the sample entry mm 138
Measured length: mm 53.4
